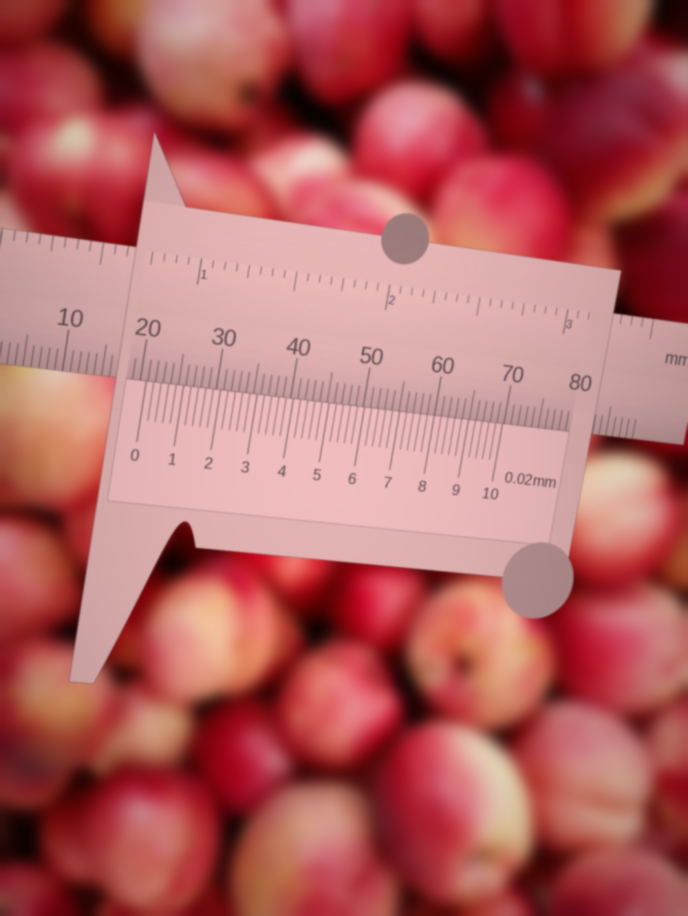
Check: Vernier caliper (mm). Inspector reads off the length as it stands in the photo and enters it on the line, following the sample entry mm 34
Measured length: mm 20.8
